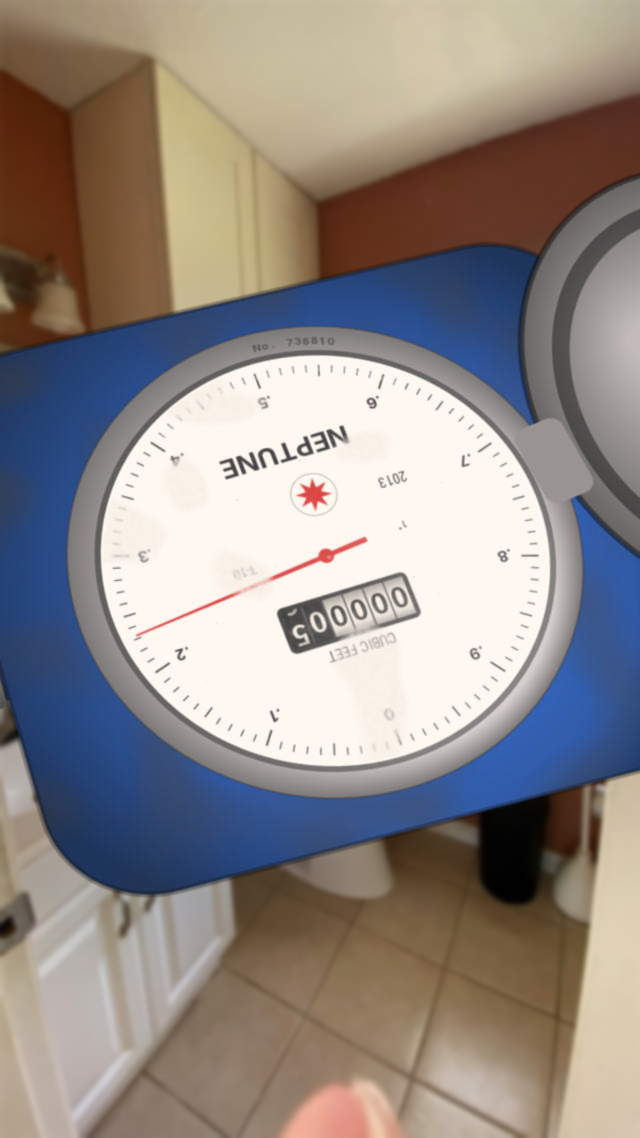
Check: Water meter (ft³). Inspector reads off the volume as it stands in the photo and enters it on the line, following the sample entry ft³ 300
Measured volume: ft³ 5.23
